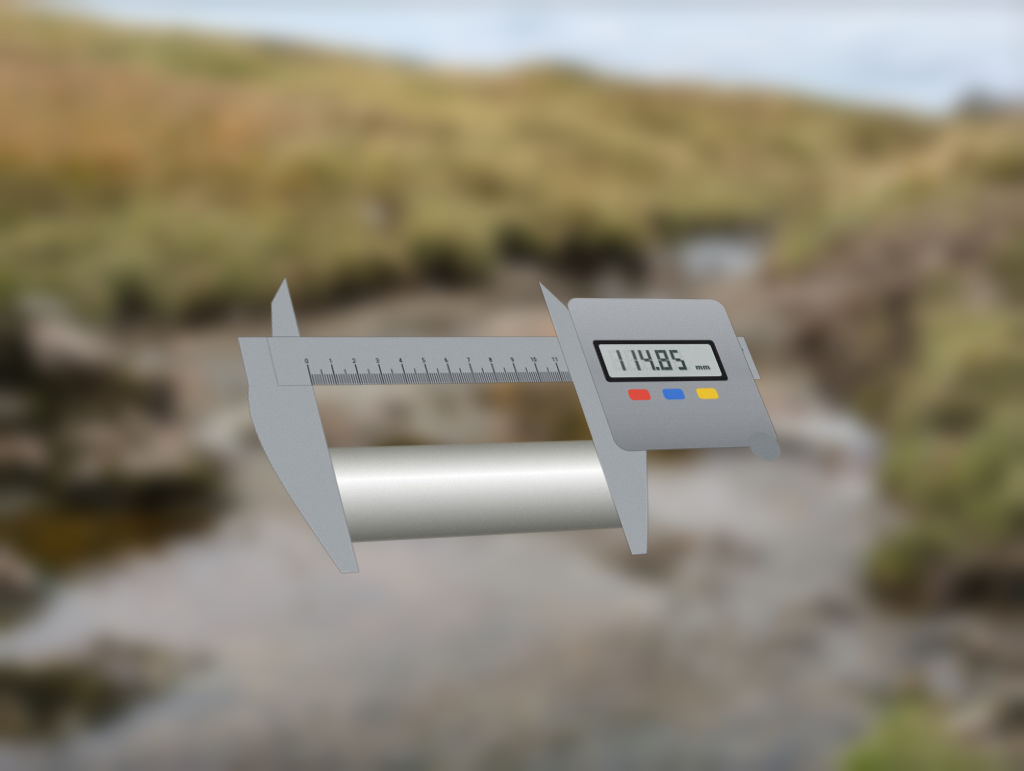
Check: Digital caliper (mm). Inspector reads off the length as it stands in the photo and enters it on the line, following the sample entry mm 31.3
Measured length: mm 114.85
